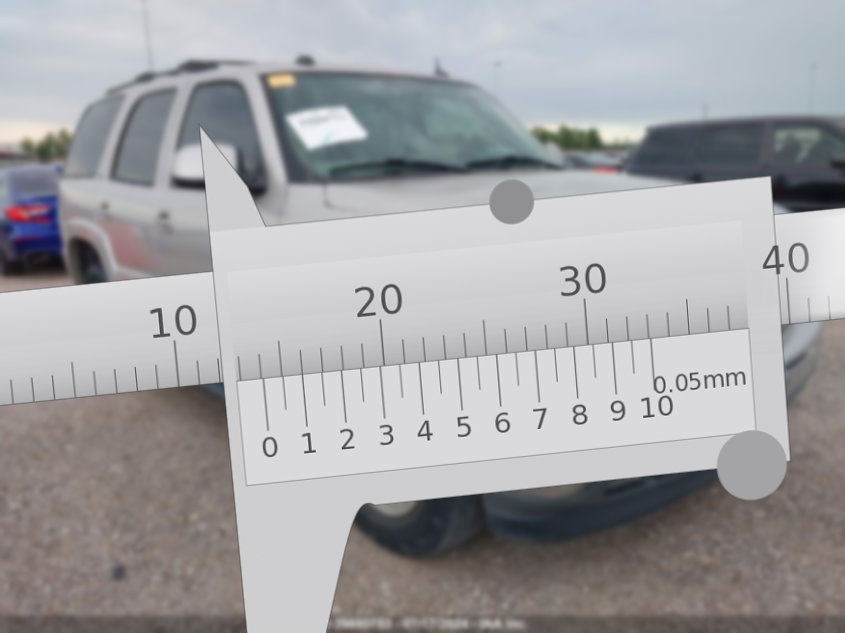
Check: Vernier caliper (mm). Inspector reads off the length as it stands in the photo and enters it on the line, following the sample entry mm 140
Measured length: mm 14.1
